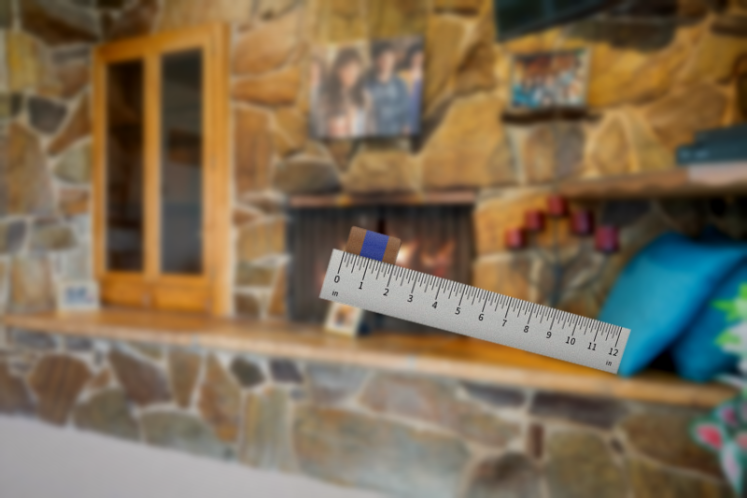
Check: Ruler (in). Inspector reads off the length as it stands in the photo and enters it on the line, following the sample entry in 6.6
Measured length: in 2
